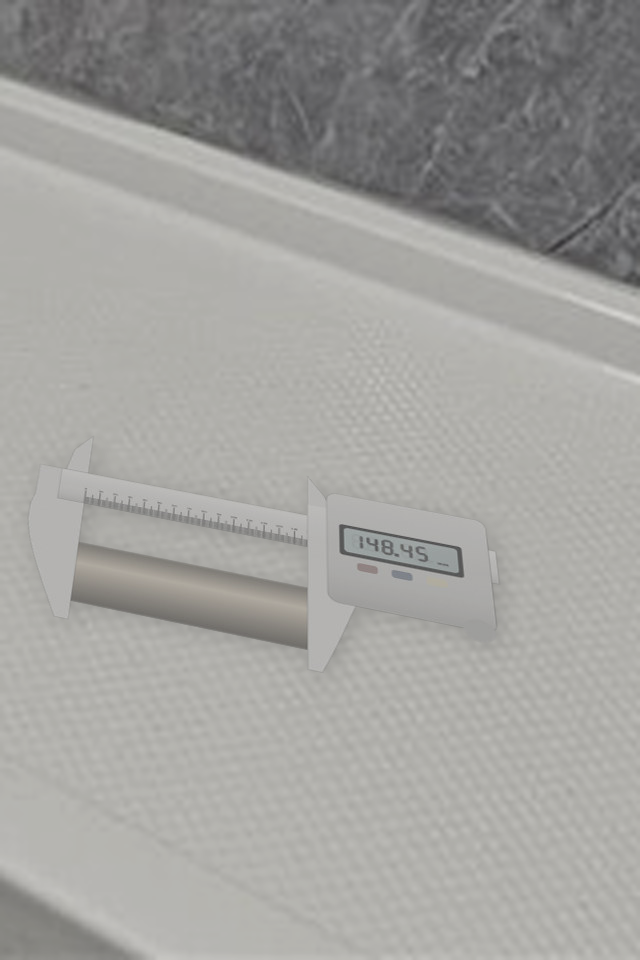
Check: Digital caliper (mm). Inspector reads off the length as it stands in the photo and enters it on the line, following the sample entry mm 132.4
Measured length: mm 148.45
